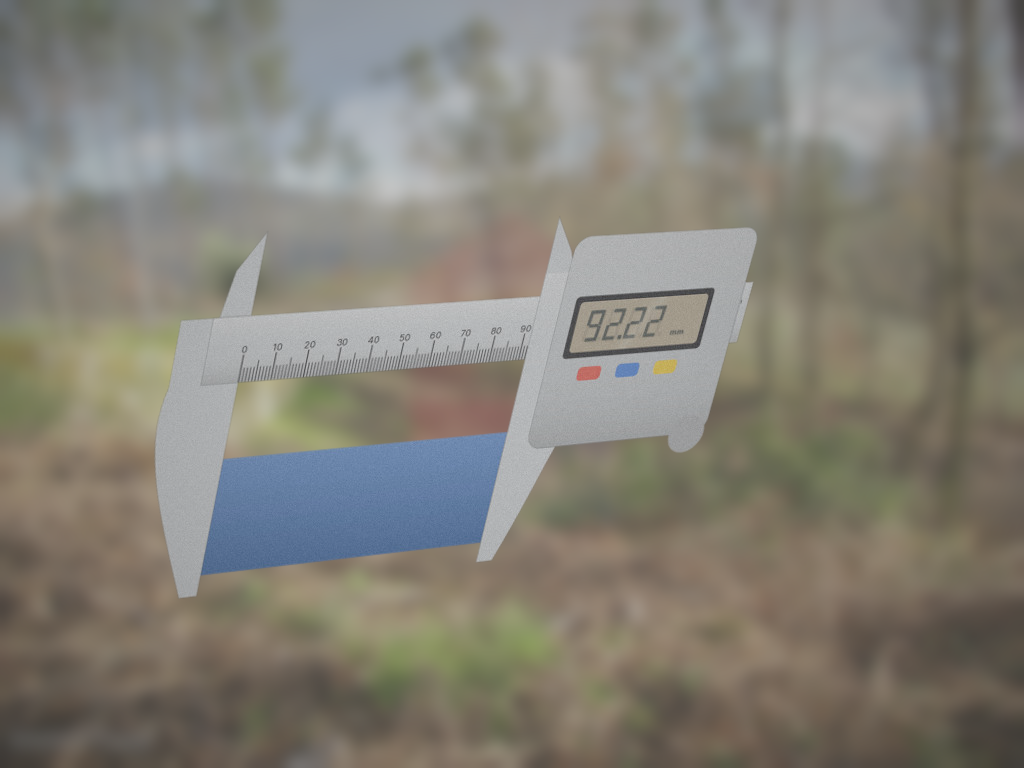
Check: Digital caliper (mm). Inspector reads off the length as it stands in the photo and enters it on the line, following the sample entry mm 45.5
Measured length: mm 92.22
